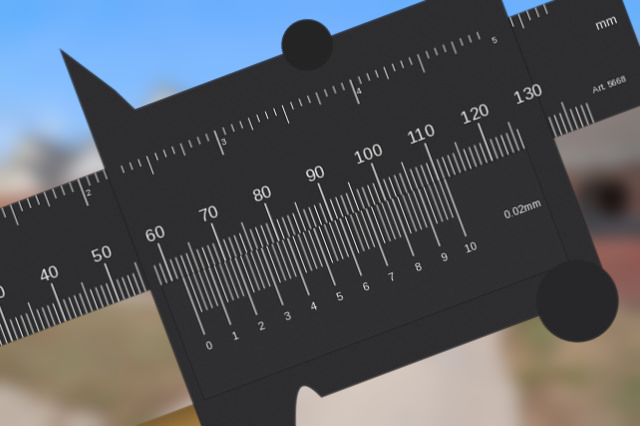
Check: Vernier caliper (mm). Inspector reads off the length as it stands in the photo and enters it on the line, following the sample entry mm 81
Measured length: mm 62.0
